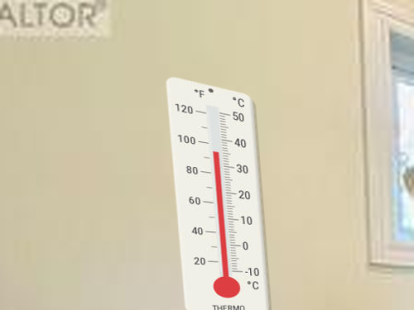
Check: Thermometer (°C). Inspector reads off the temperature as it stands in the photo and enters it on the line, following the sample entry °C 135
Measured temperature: °C 35
